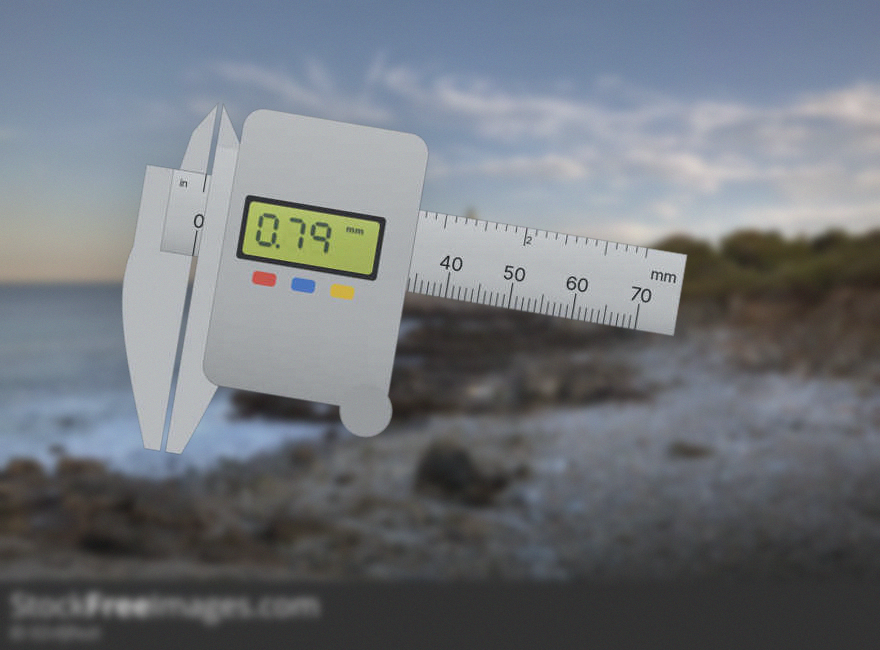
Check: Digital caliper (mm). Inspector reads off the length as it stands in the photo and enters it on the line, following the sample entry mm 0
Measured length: mm 0.79
